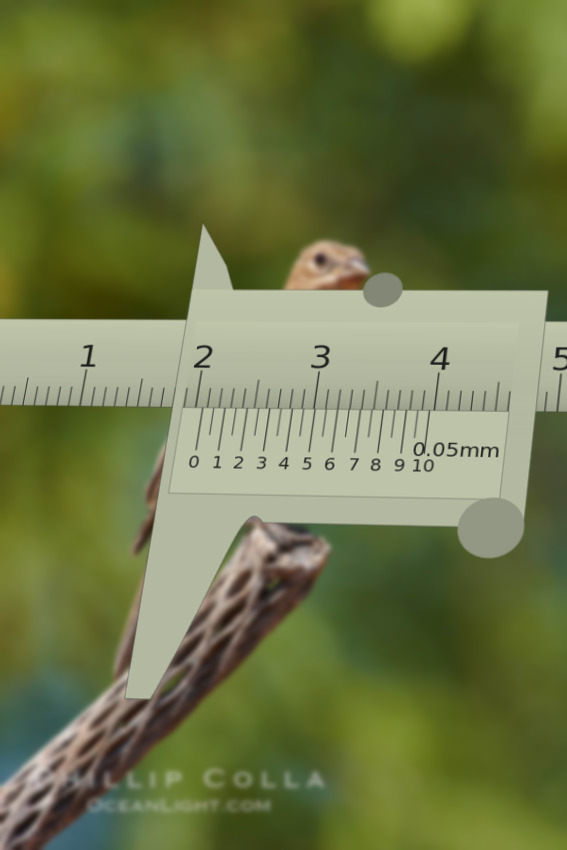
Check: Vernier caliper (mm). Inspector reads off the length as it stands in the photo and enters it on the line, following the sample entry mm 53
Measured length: mm 20.6
